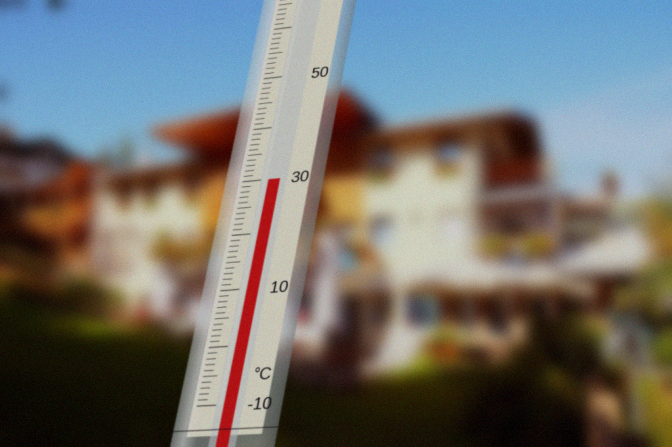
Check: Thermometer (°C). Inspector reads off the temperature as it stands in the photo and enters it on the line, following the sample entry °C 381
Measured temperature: °C 30
